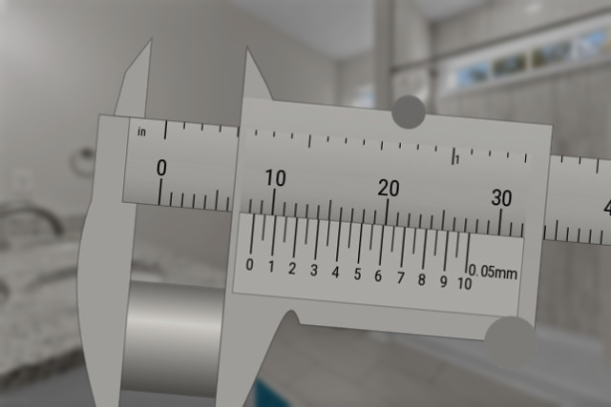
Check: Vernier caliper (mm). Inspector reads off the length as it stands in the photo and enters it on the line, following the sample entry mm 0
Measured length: mm 8.4
